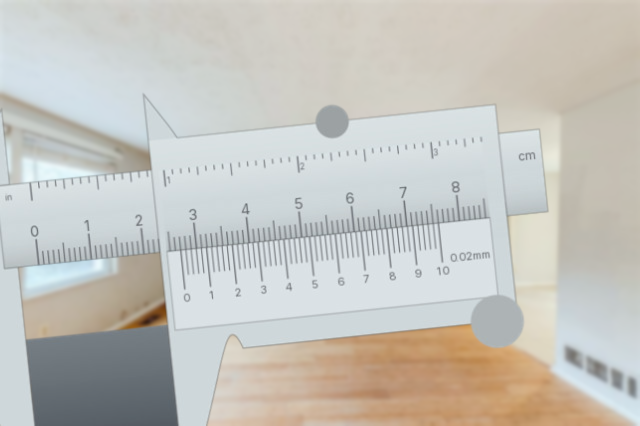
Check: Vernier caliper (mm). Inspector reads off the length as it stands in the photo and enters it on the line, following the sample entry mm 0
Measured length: mm 27.0
